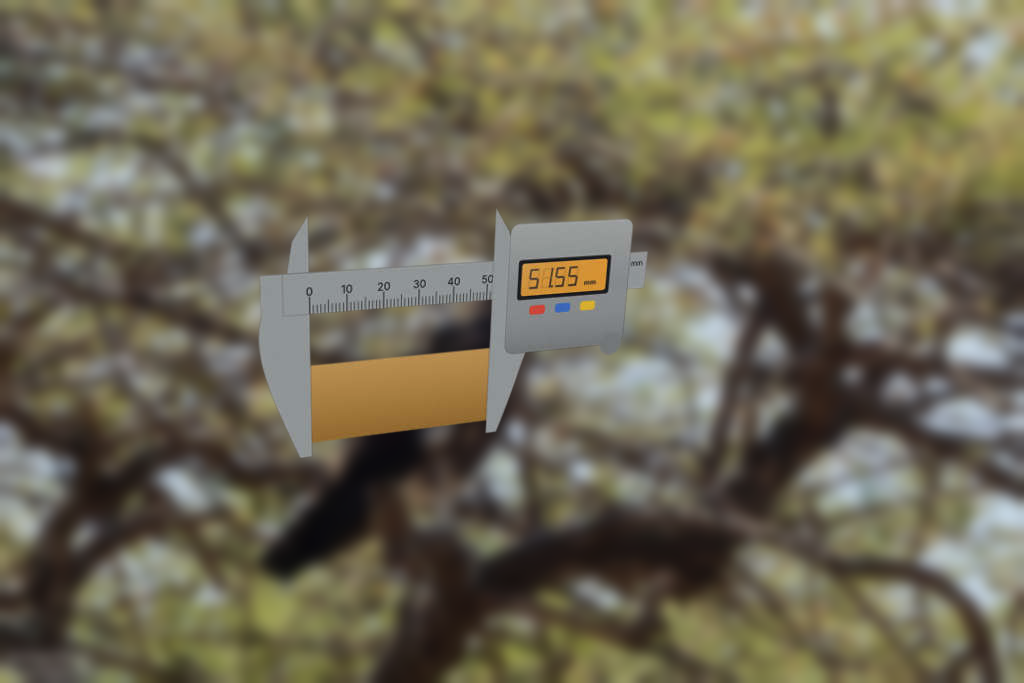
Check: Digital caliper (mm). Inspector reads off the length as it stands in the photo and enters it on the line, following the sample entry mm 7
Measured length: mm 51.55
